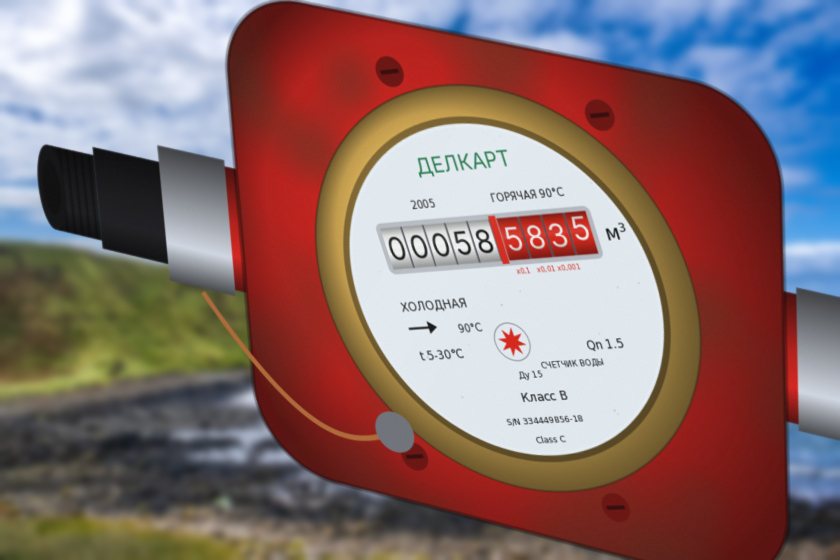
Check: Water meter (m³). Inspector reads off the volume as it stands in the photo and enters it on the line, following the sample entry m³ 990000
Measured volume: m³ 58.5835
